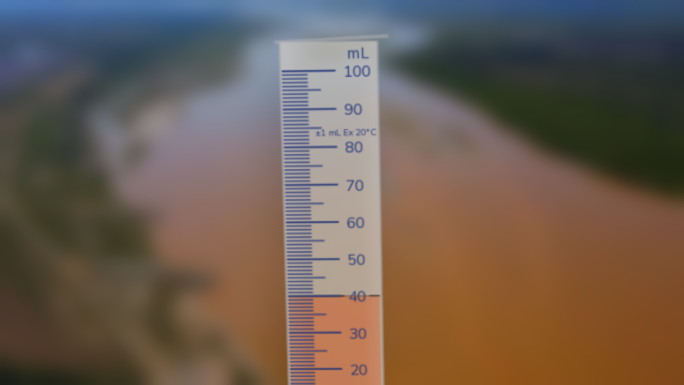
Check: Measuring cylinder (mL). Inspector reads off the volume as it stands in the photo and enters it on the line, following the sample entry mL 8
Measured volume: mL 40
